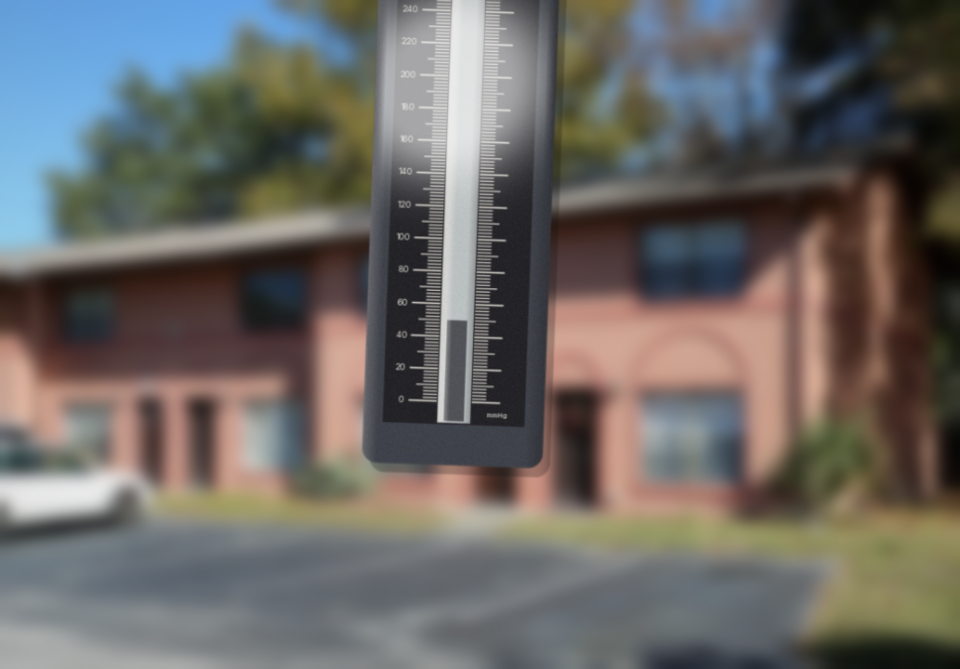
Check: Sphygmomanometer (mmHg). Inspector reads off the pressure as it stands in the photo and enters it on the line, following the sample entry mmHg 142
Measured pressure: mmHg 50
